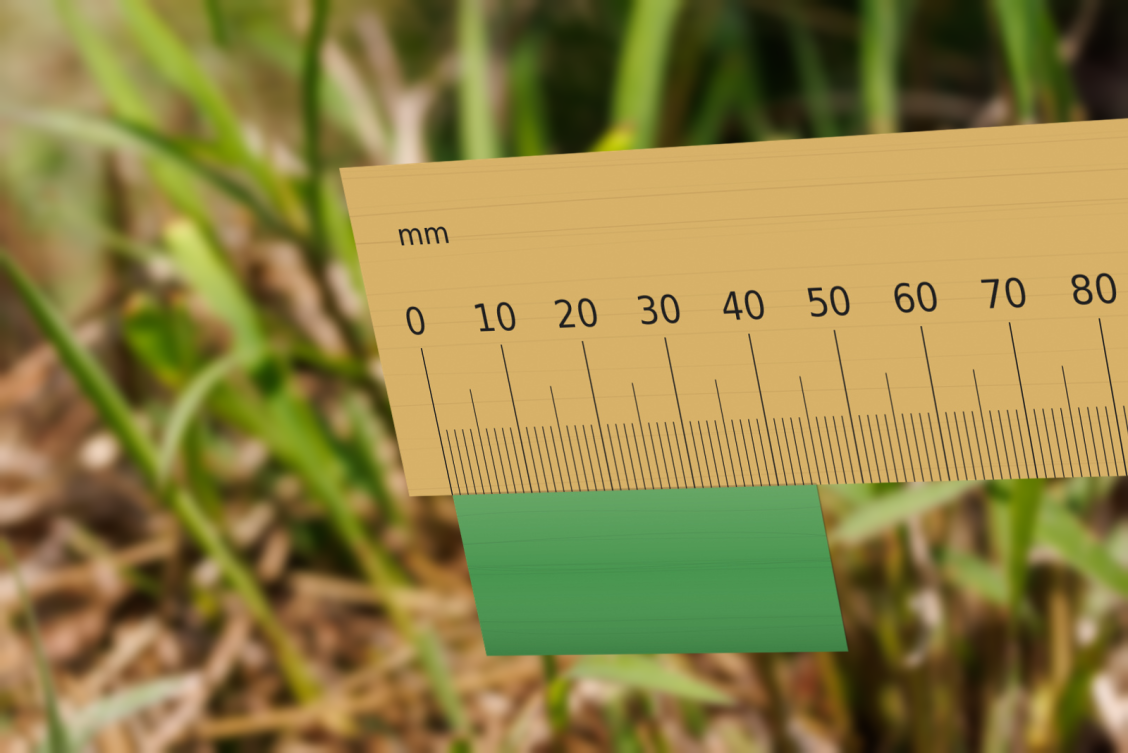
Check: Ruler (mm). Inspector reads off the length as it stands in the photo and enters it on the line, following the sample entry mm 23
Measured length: mm 44.5
